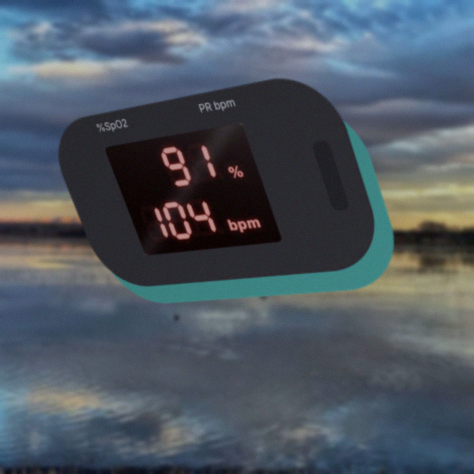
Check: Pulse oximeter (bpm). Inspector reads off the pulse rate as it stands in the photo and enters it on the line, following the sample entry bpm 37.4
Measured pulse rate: bpm 104
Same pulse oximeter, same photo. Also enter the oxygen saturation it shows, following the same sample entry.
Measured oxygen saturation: % 91
